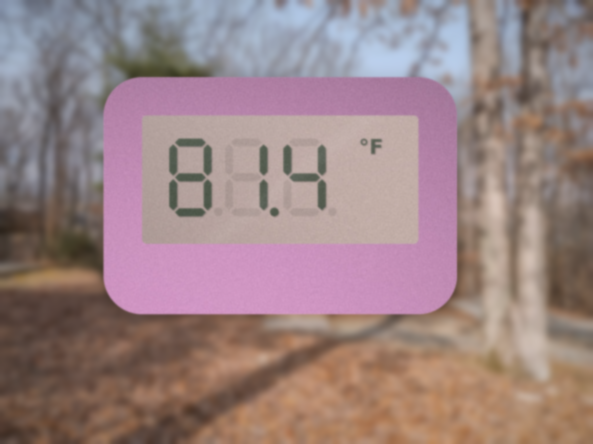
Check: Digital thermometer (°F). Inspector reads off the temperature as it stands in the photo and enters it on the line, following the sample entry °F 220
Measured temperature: °F 81.4
